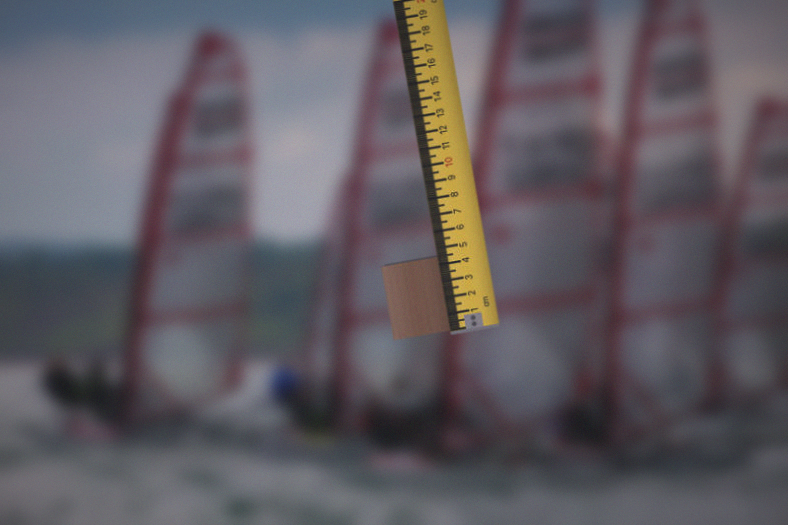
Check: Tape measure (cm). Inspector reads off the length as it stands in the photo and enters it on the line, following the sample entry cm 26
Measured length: cm 4.5
